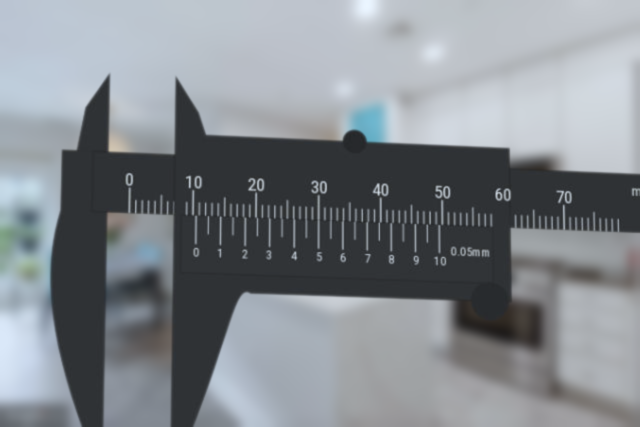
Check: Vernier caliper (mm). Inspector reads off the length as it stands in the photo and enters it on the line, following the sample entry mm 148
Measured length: mm 10.5
